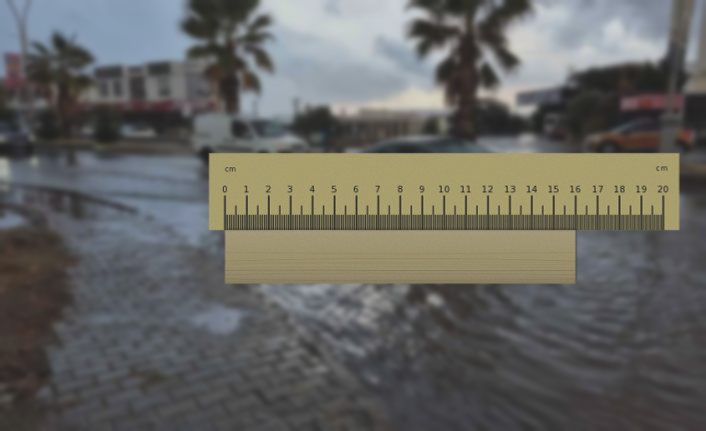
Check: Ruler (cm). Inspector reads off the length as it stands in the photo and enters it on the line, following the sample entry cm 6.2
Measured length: cm 16
